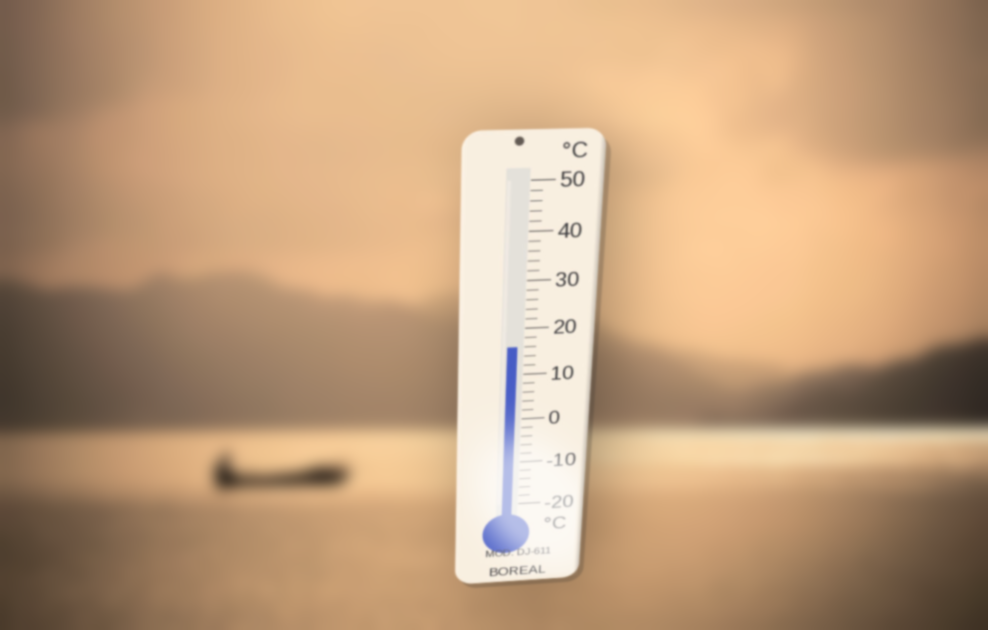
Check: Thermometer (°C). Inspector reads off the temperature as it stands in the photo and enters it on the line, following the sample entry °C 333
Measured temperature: °C 16
